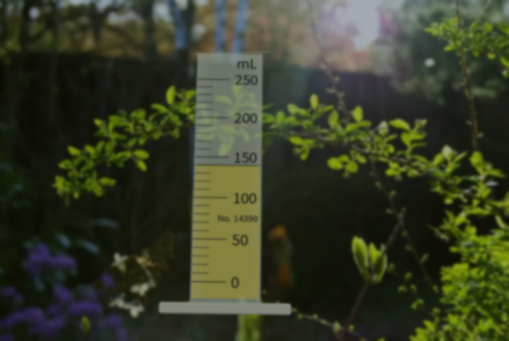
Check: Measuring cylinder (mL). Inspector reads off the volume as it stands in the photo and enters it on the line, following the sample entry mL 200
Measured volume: mL 140
